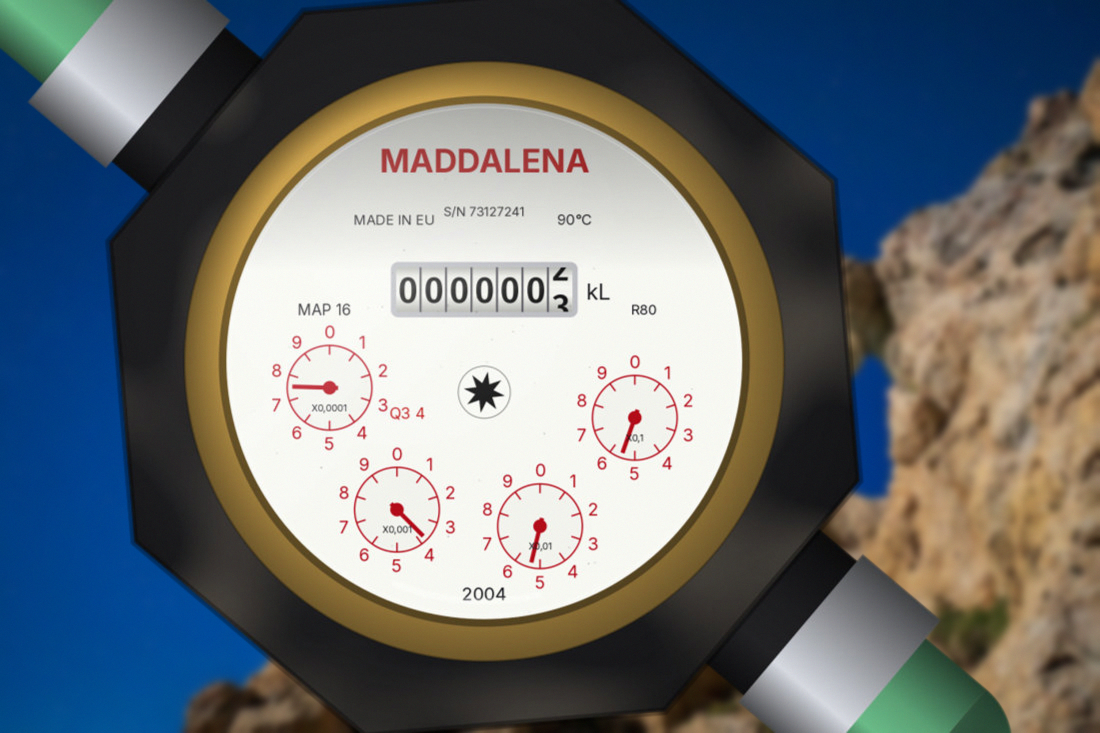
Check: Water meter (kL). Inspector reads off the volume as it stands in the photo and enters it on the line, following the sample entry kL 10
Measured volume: kL 2.5537
